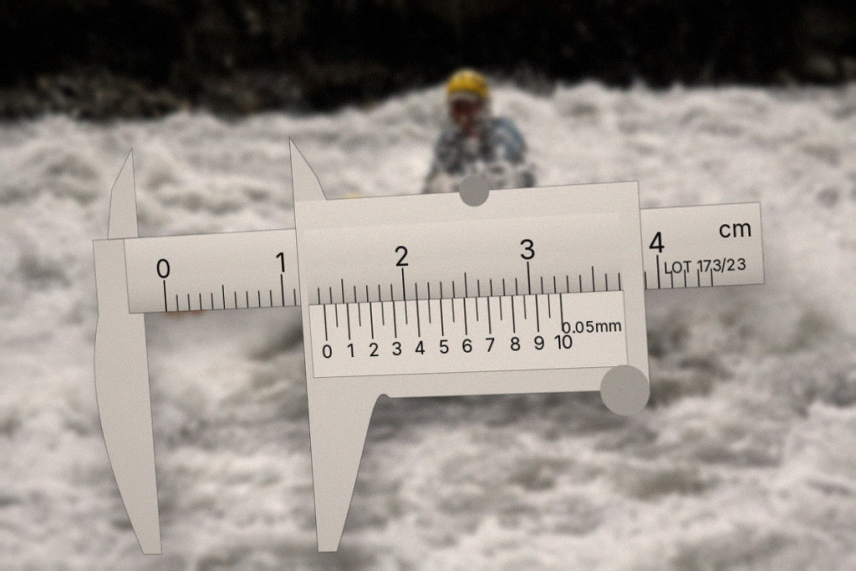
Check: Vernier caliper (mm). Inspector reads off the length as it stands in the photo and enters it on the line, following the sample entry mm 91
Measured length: mm 13.4
